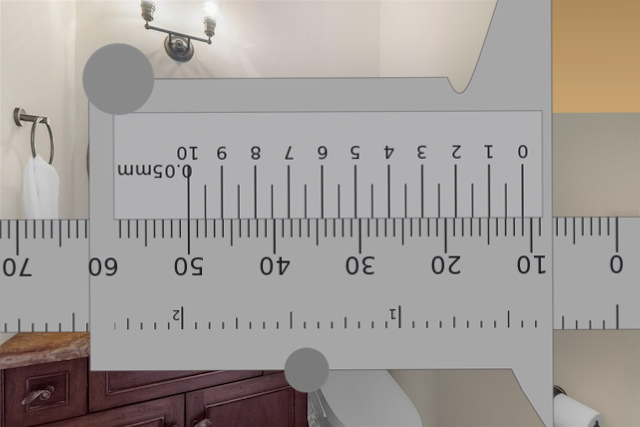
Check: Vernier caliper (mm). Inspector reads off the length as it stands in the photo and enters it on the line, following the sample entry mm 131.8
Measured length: mm 11.0
